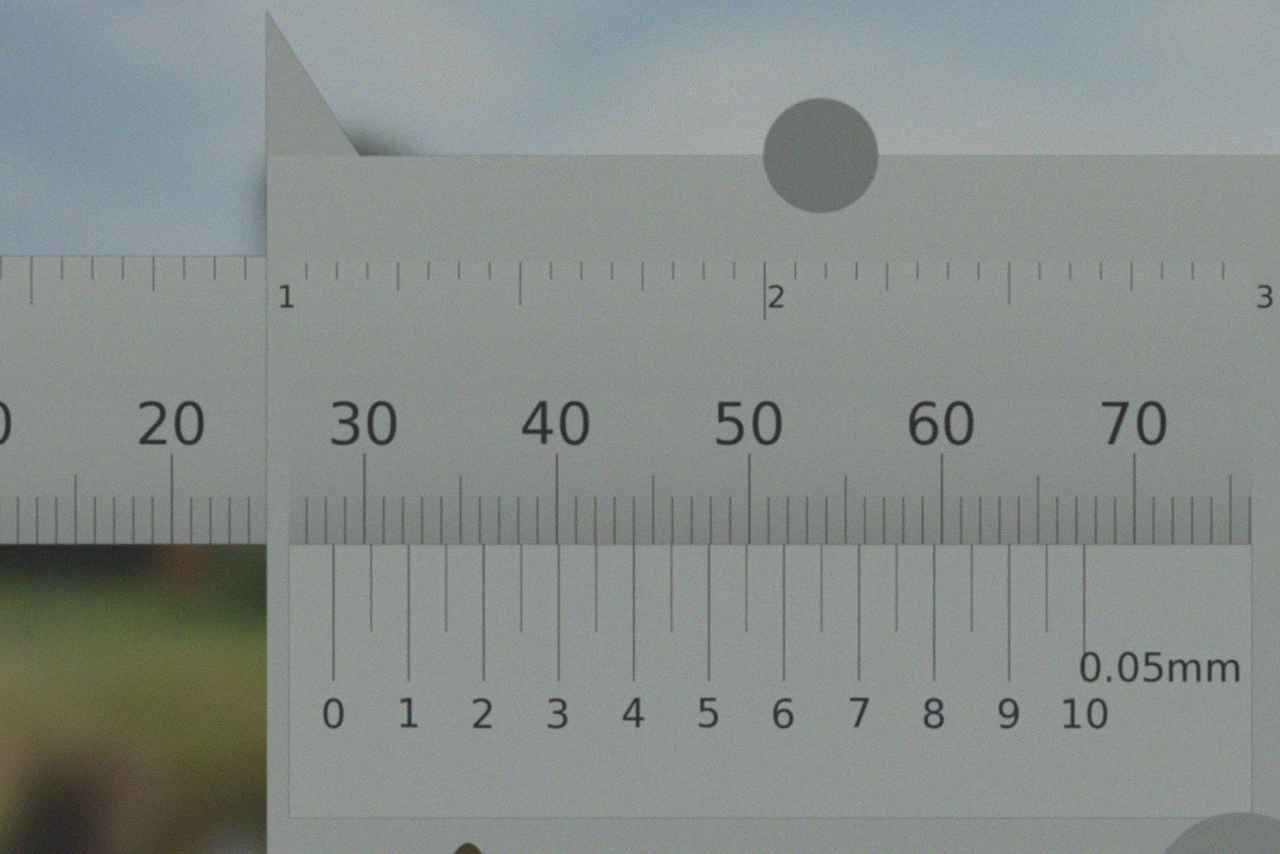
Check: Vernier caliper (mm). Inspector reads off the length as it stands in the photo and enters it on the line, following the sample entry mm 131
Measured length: mm 28.4
